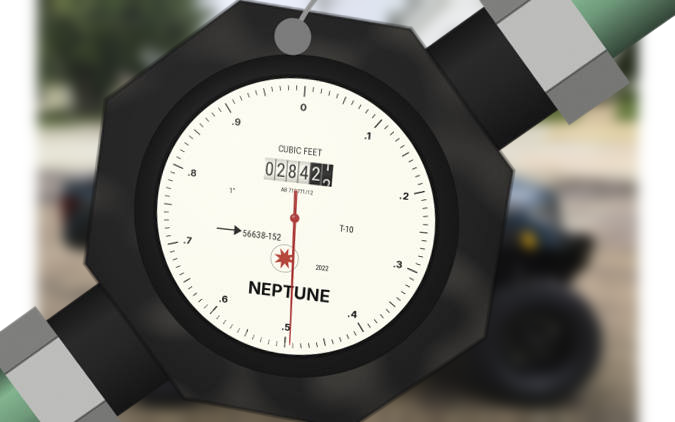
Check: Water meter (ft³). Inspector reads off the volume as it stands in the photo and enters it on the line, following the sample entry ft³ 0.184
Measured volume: ft³ 28421.49
